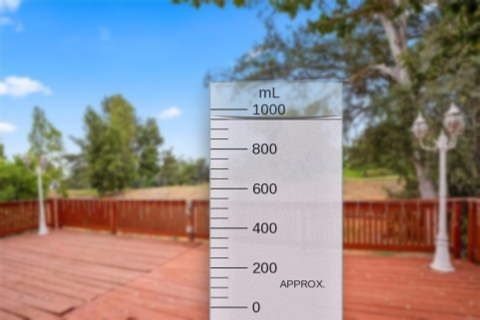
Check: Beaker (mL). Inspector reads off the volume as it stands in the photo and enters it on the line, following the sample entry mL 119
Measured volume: mL 950
